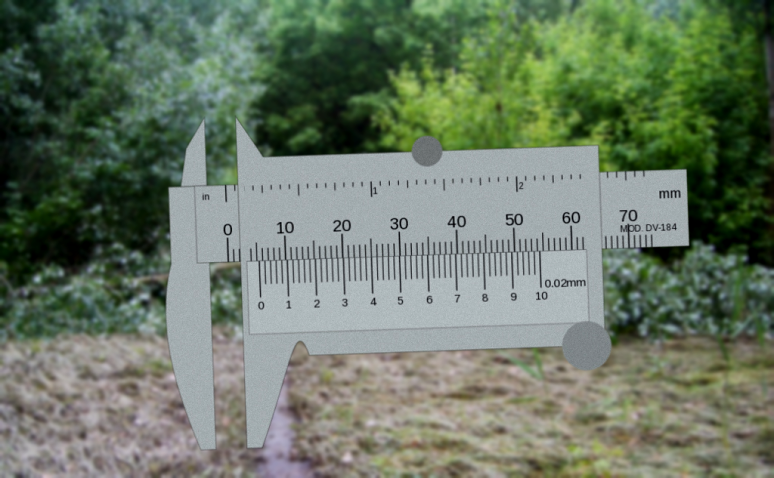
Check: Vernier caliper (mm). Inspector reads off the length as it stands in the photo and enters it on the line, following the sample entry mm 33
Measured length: mm 5.4
